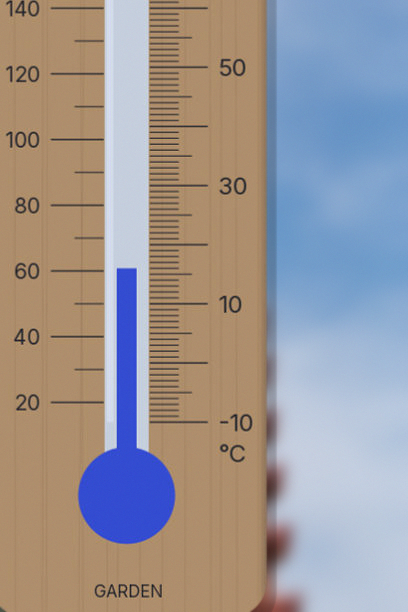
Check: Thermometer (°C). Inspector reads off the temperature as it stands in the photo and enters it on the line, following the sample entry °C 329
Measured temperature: °C 16
